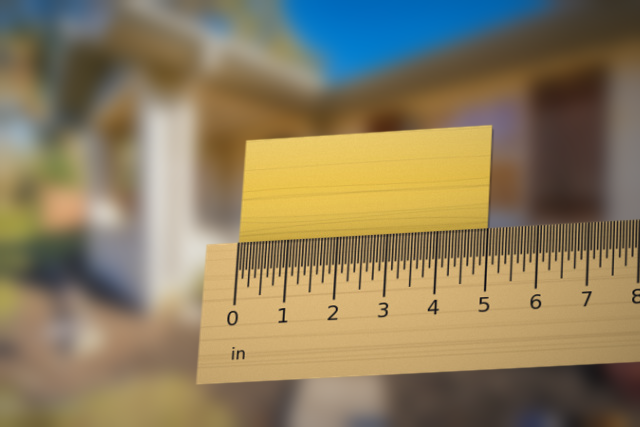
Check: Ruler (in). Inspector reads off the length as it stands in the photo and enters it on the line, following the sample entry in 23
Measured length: in 5
